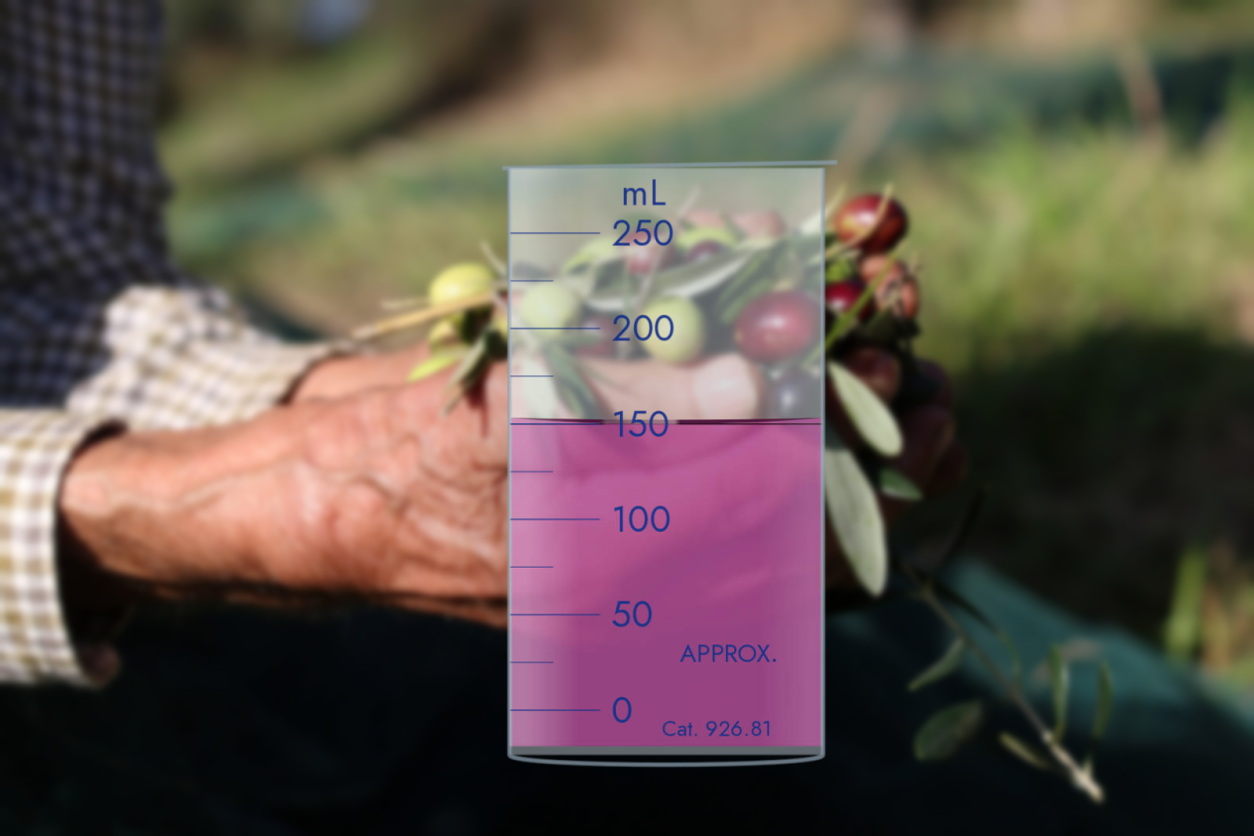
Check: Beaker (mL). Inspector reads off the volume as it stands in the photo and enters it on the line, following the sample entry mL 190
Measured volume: mL 150
